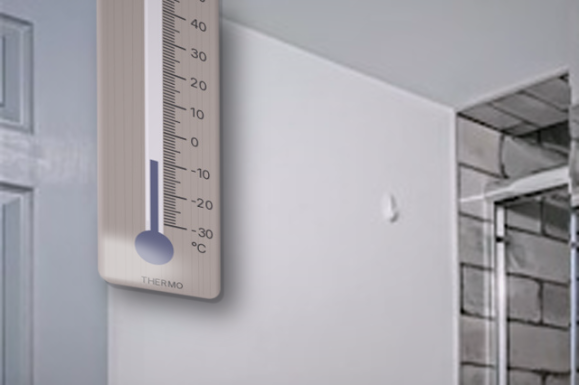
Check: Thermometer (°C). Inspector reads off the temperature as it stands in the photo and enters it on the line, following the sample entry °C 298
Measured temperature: °C -10
